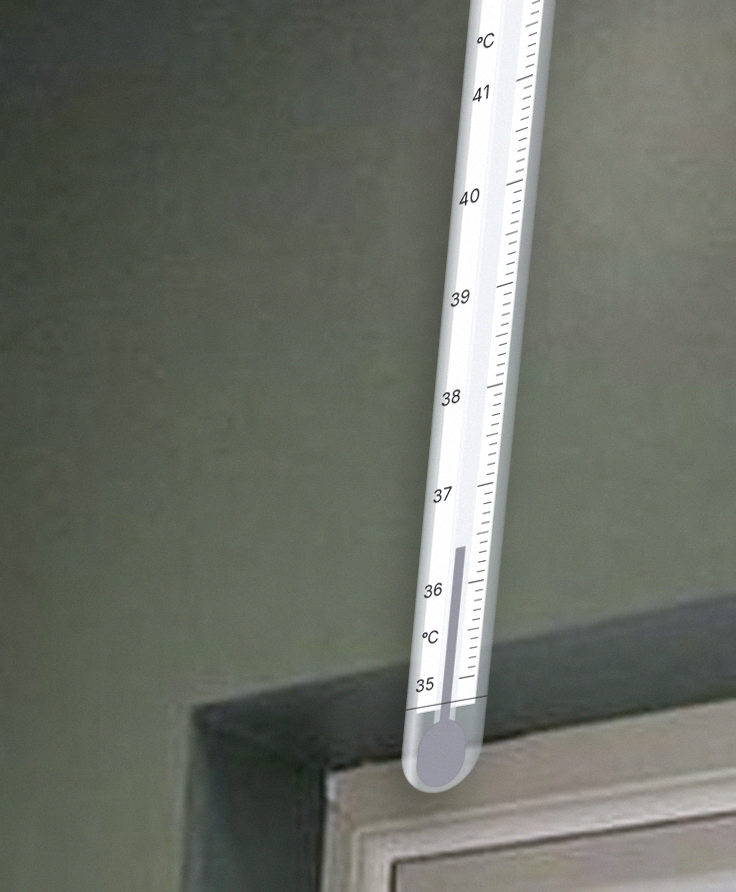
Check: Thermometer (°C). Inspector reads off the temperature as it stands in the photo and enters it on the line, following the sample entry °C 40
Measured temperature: °C 36.4
